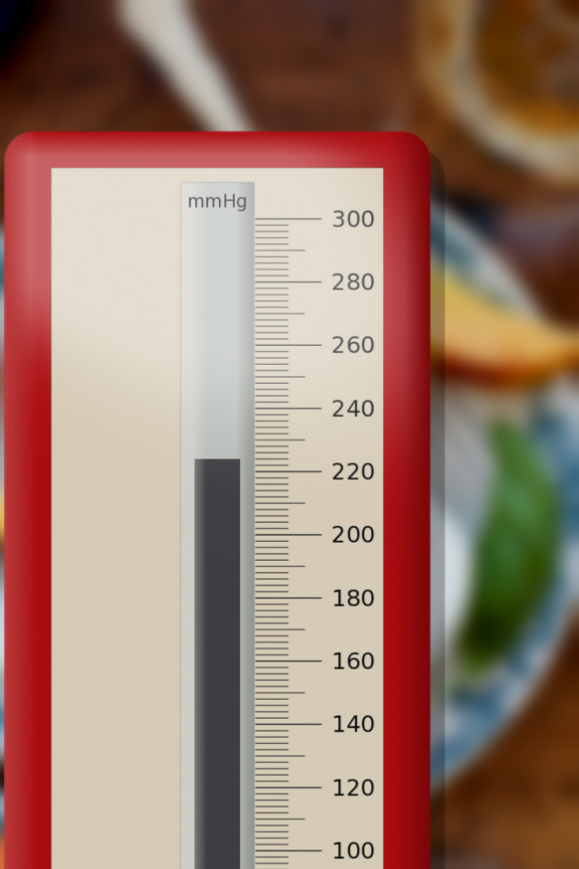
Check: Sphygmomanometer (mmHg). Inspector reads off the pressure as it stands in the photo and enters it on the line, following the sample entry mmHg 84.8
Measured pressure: mmHg 224
